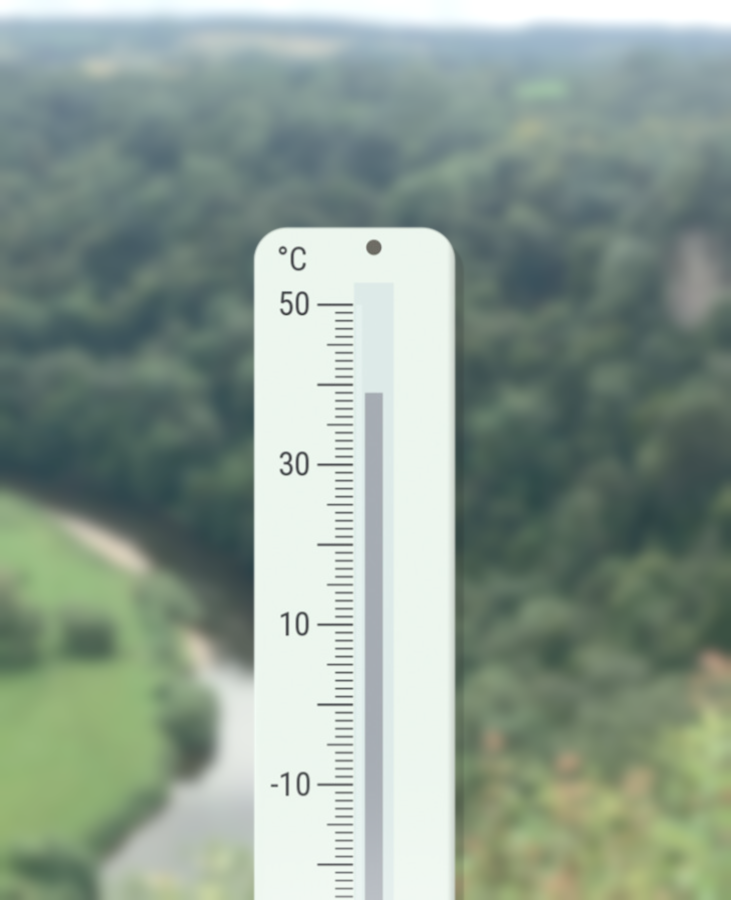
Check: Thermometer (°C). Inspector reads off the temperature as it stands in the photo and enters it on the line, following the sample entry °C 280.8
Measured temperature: °C 39
